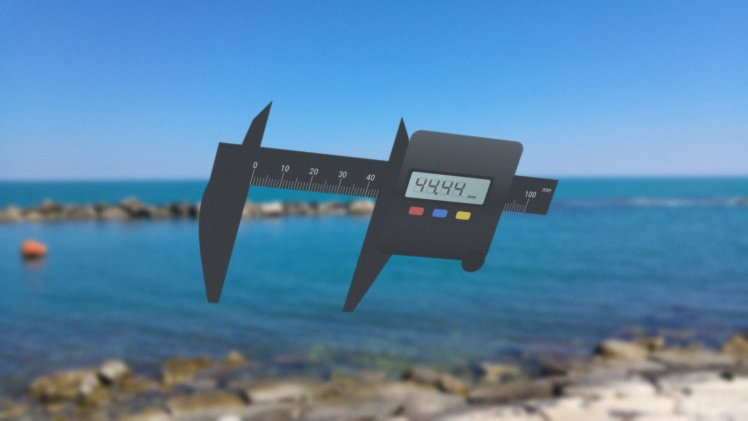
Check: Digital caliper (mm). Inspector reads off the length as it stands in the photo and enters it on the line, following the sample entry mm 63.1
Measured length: mm 44.44
